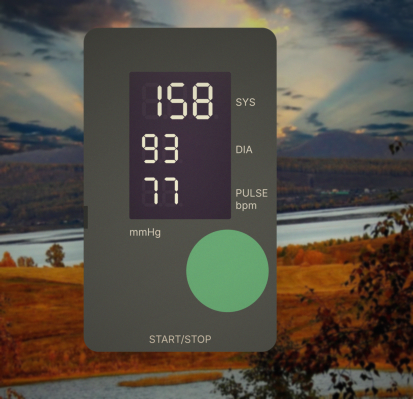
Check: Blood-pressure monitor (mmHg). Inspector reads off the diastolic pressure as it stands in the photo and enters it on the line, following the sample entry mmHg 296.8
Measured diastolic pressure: mmHg 93
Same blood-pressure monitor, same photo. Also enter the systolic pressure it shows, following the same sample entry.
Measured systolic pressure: mmHg 158
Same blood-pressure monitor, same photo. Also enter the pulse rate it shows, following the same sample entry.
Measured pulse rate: bpm 77
